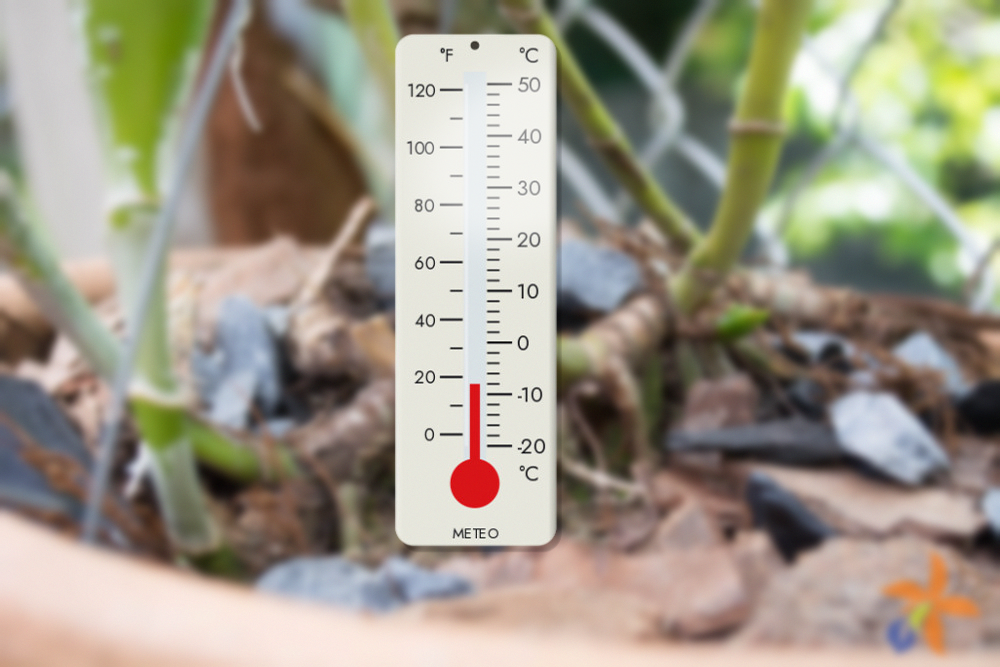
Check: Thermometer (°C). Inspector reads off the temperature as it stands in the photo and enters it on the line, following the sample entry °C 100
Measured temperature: °C -8
